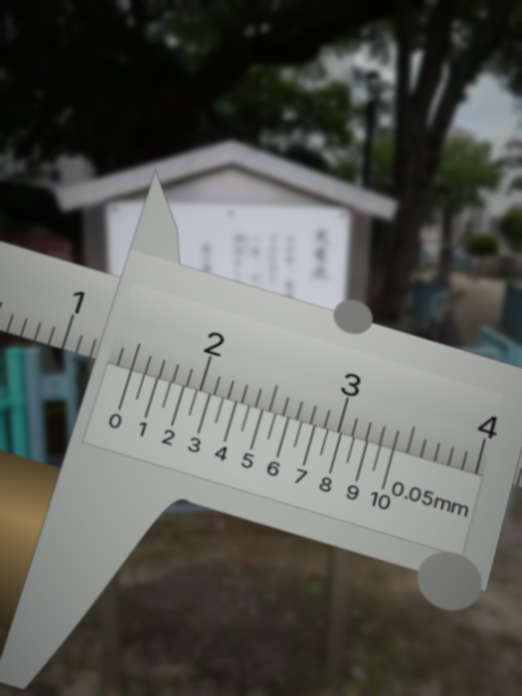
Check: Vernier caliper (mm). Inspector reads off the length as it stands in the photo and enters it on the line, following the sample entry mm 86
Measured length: mm 15.0
